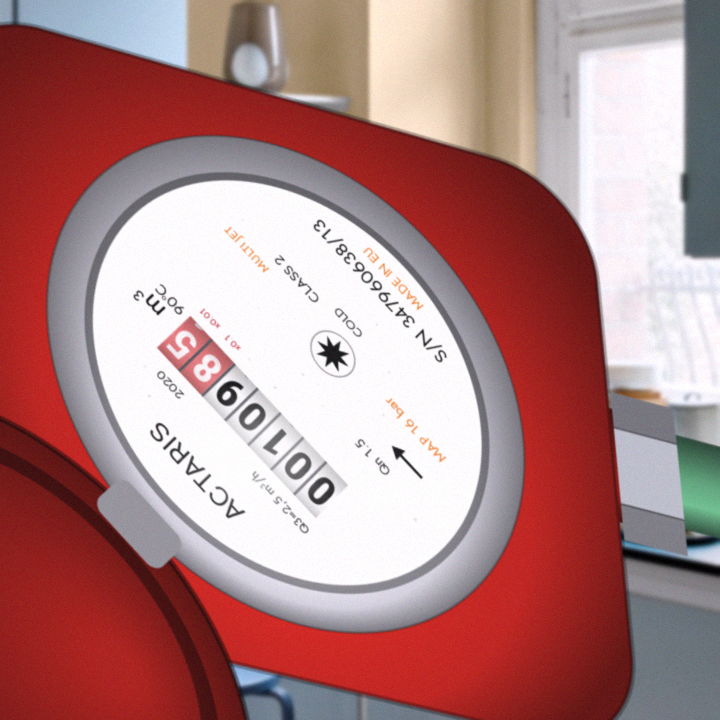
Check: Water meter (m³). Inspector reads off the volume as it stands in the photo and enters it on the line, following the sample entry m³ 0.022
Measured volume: m³ 109.85
